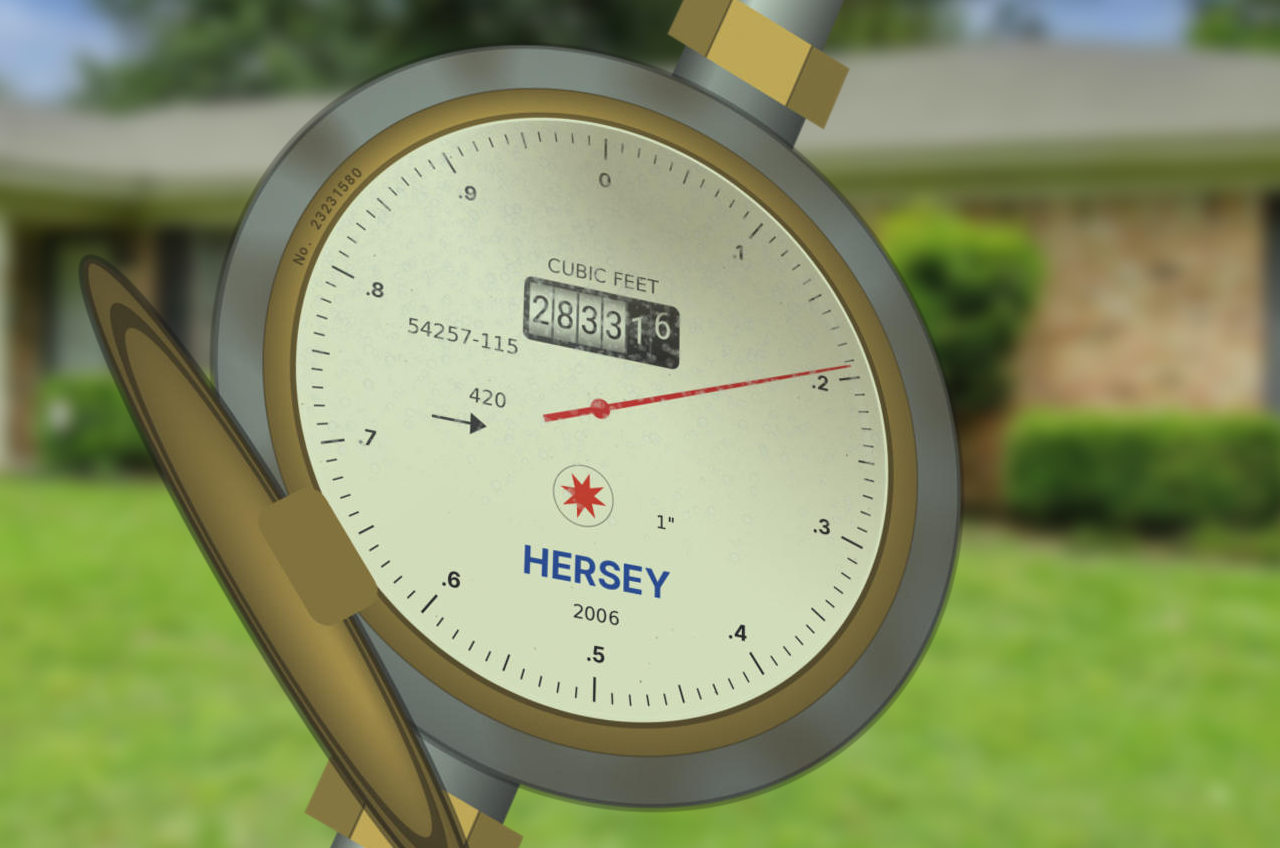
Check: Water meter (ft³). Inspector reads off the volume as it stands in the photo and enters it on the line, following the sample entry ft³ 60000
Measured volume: ft³ 283316.19
